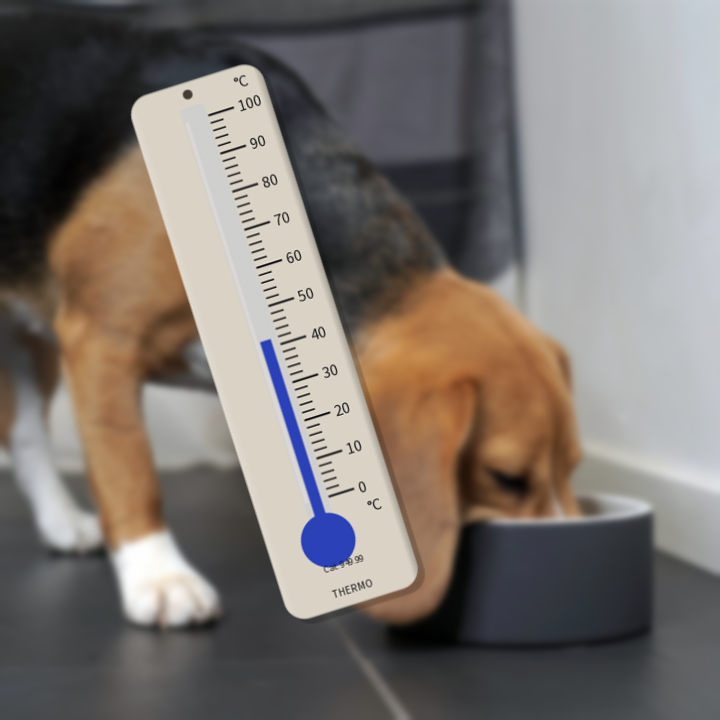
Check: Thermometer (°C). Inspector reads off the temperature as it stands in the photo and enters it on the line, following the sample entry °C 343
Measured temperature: °C 42
